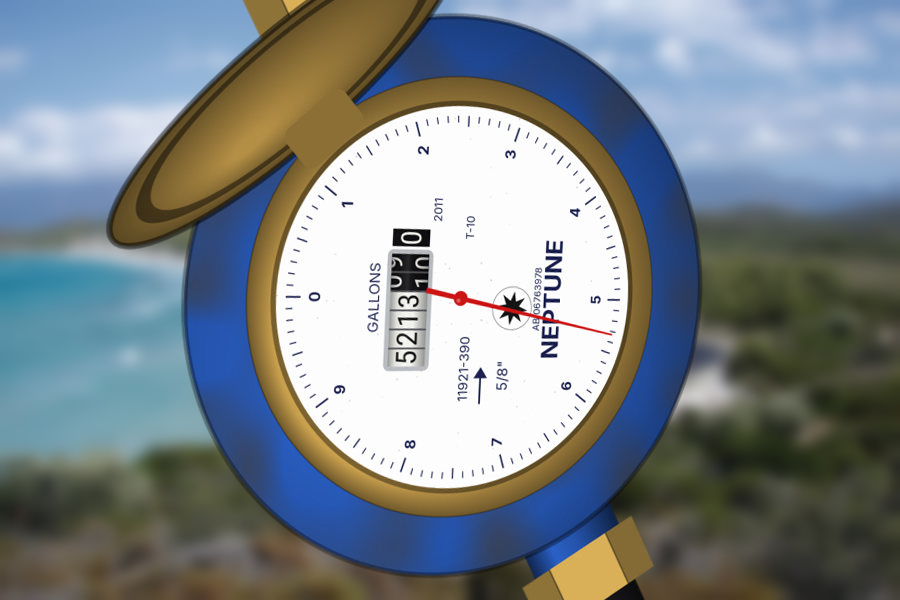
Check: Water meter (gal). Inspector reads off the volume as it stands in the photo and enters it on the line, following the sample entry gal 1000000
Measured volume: gal 5213095.3
